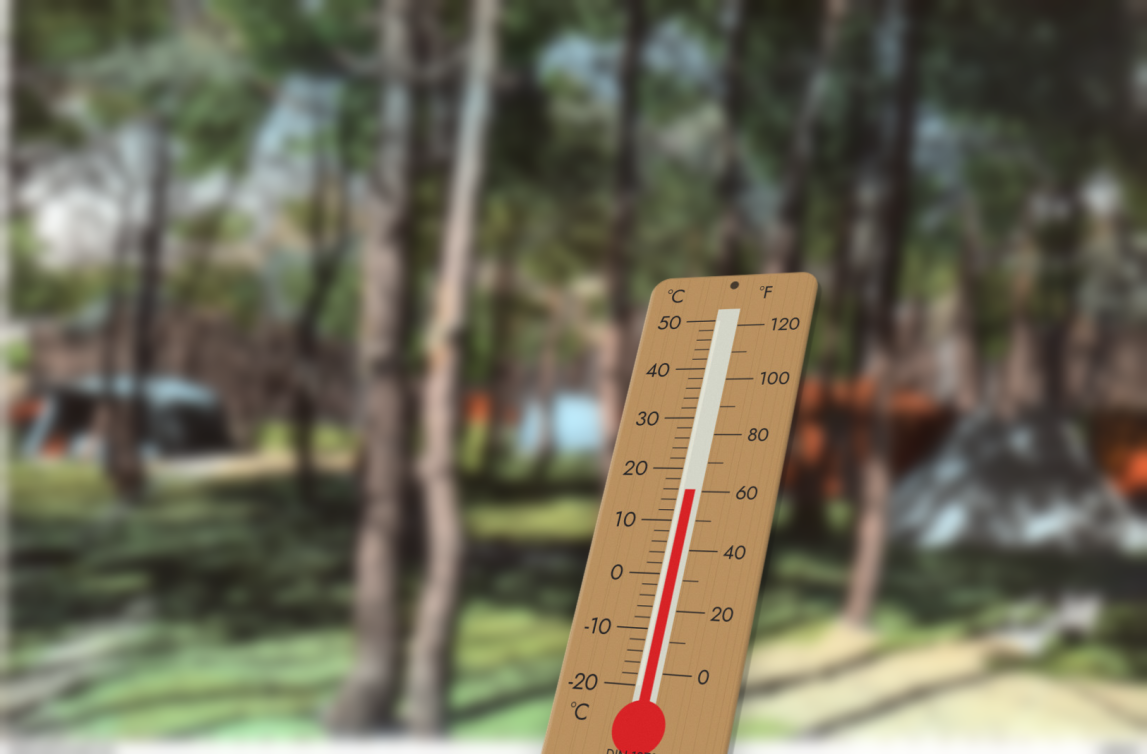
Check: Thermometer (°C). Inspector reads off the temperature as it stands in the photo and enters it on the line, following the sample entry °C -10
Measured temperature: °C 16
